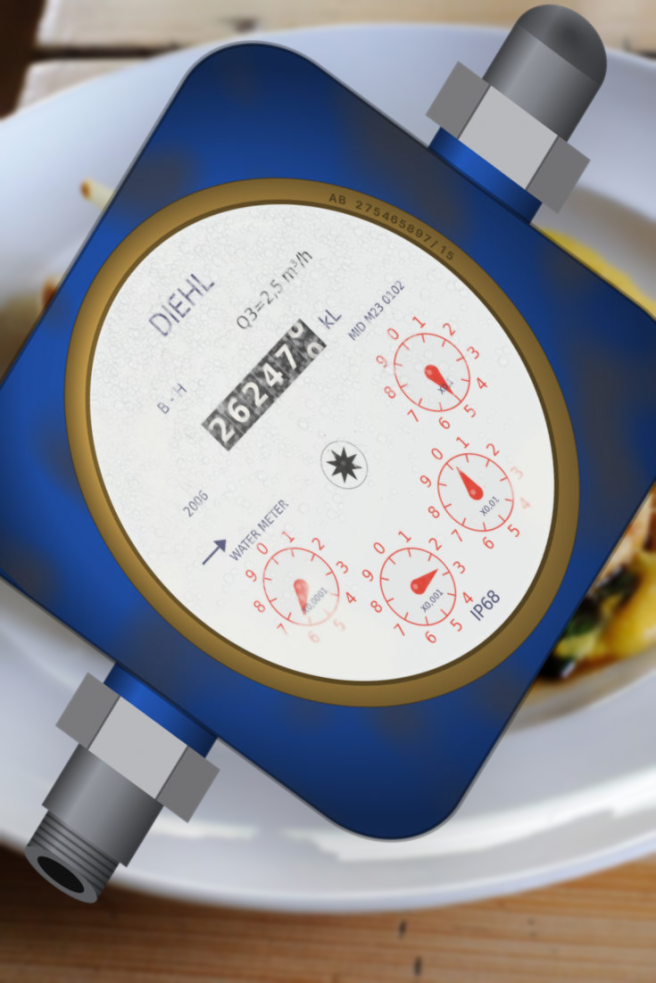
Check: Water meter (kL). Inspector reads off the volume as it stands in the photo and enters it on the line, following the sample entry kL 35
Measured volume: kL 262478.5026
